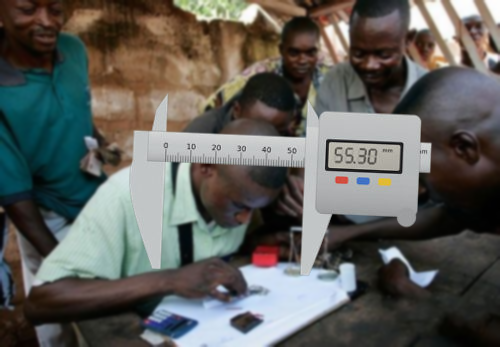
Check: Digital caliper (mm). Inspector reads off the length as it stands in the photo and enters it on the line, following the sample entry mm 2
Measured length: mm 55.30
